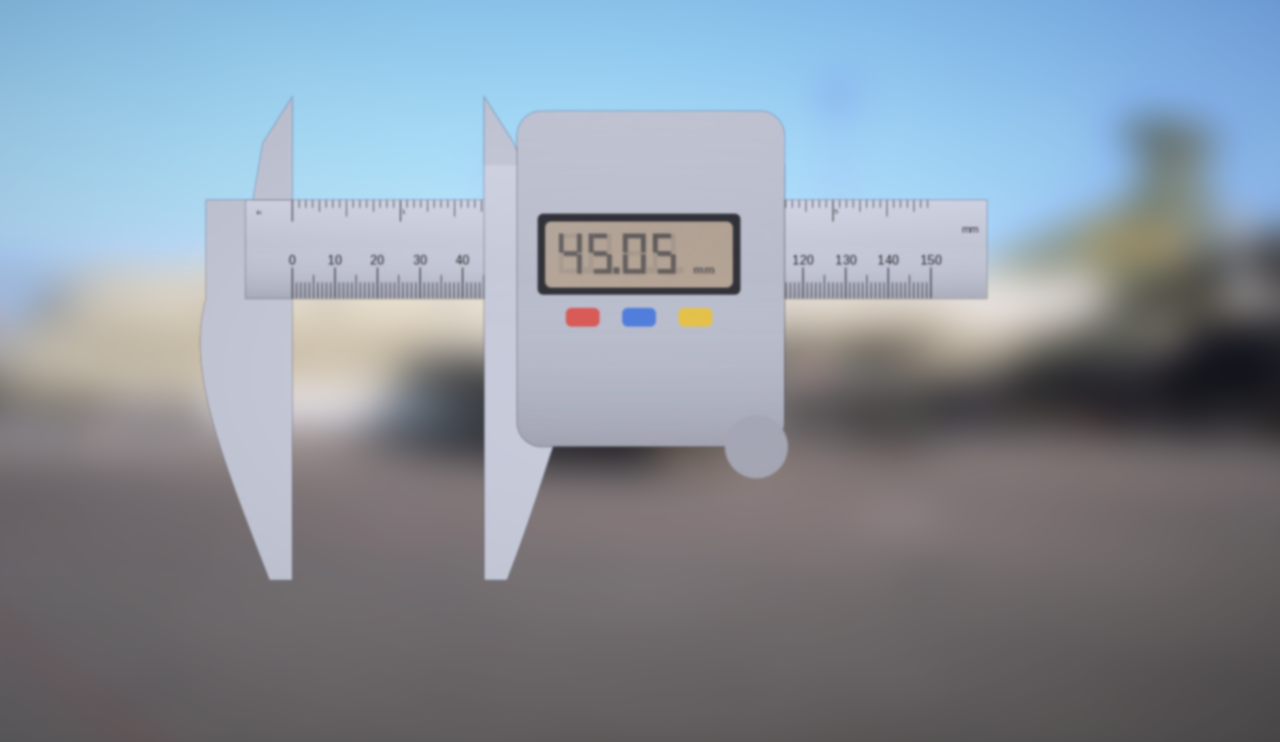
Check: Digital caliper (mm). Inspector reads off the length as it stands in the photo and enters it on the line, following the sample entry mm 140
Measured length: mm 45.05
